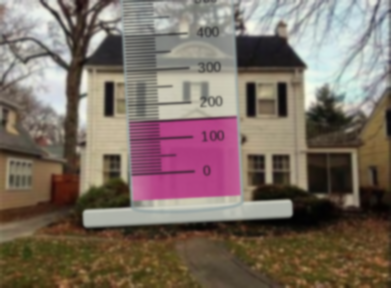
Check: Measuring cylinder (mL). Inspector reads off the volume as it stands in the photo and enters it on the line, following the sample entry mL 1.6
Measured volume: mL 150
